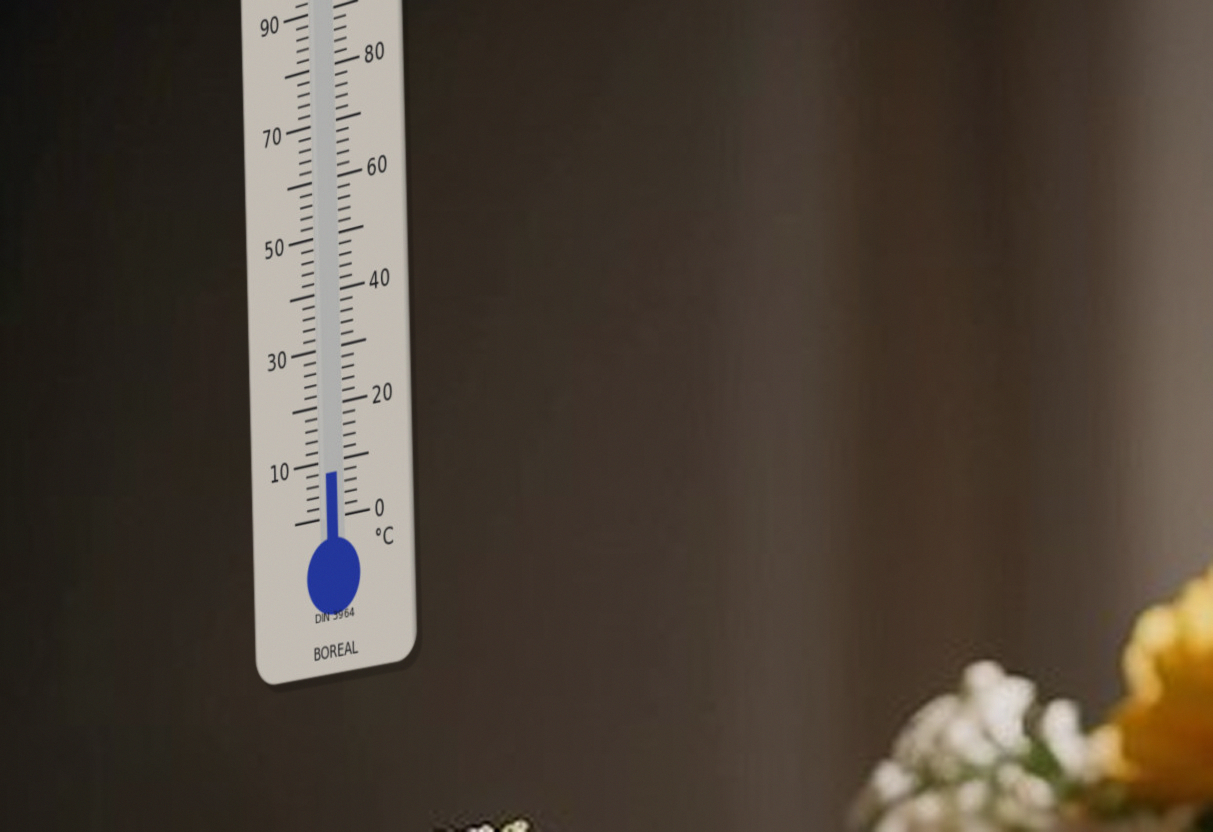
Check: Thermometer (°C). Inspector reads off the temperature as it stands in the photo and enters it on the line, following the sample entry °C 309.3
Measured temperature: °C 8
